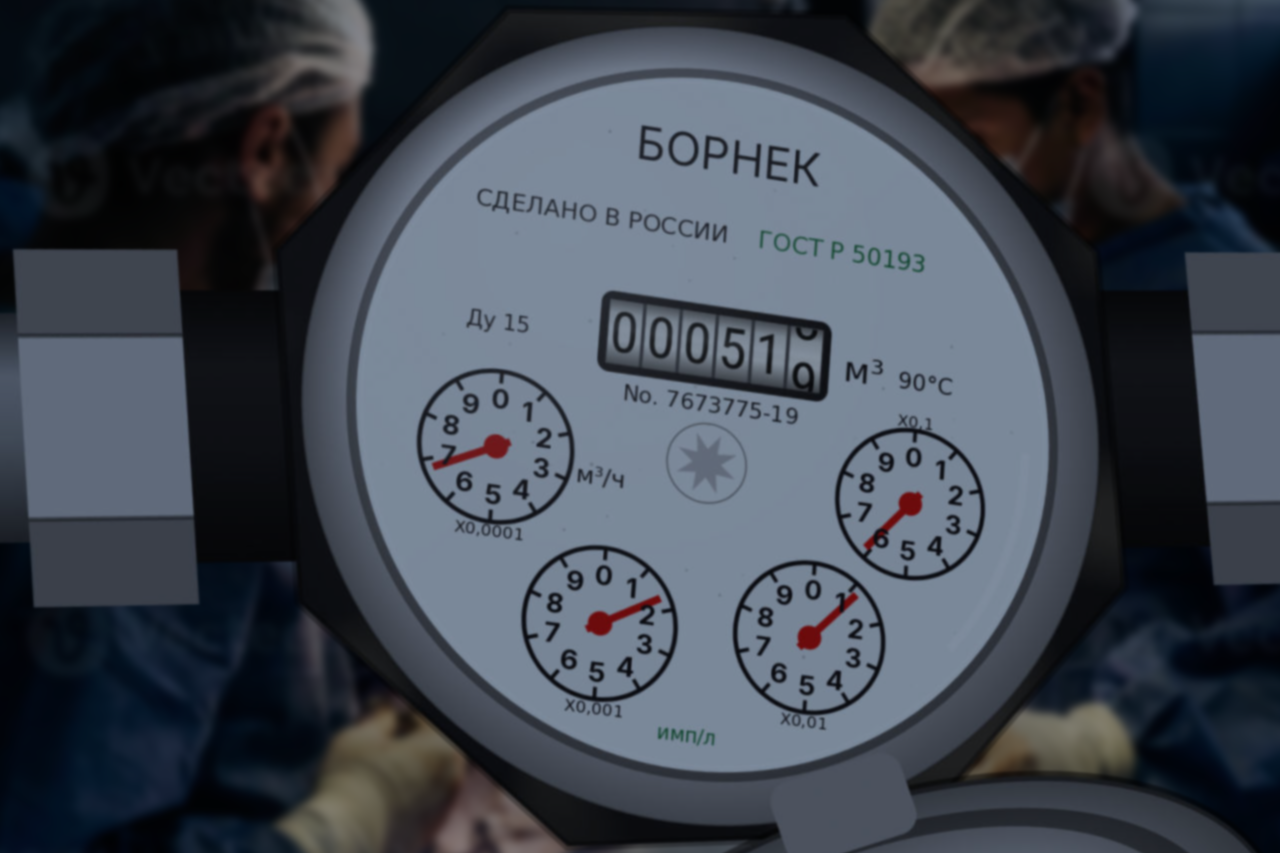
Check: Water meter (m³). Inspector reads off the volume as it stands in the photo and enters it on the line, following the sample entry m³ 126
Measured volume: m³ 518.6116
